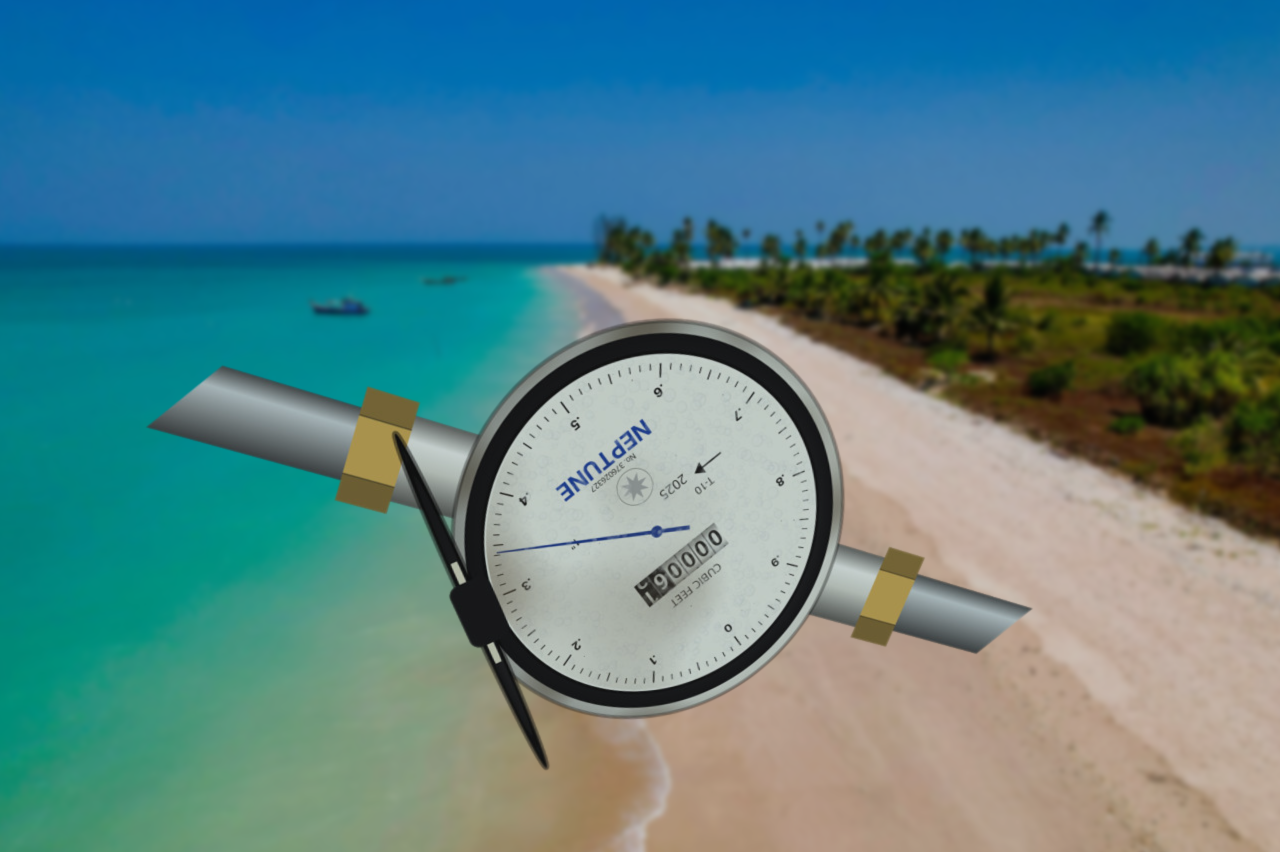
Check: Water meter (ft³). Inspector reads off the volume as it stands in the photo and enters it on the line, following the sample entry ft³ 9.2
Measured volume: ft³ 61.34
